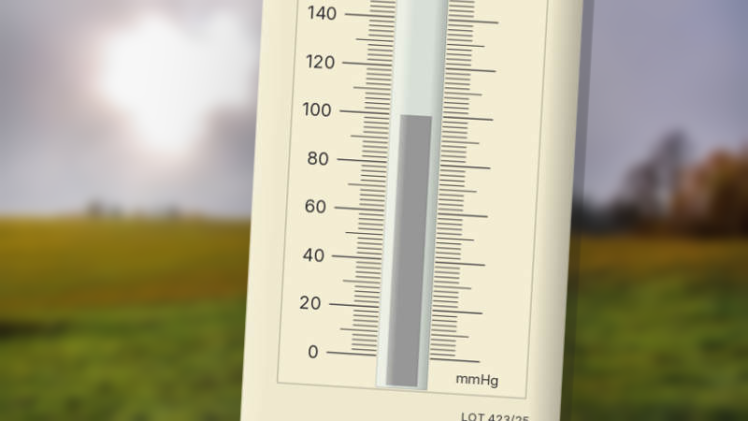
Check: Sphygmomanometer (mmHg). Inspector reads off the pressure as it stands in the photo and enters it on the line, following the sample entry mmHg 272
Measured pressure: mmHg 100
